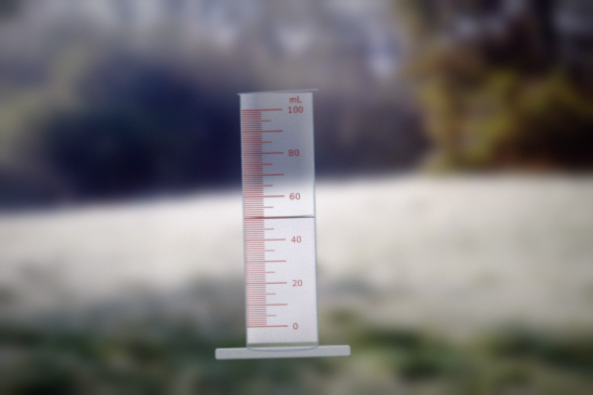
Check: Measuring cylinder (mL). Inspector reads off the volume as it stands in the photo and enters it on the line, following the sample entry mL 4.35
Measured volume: mL 50
